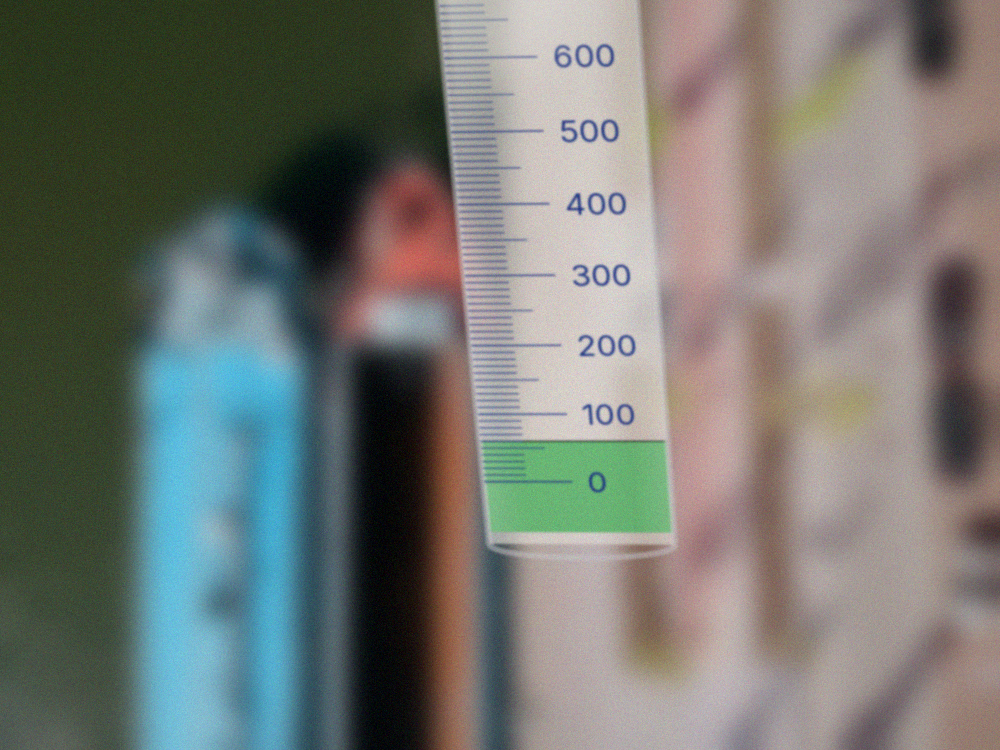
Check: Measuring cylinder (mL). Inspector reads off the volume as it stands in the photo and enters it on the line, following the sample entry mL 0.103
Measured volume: mL 60
